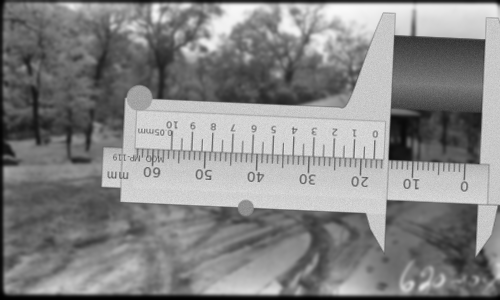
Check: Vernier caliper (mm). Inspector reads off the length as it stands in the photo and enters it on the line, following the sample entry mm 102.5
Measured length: mm 17.5
